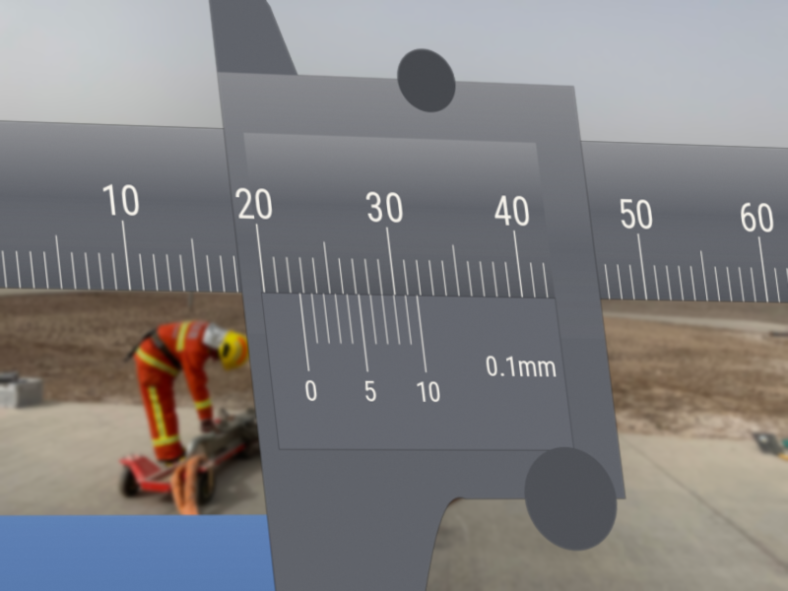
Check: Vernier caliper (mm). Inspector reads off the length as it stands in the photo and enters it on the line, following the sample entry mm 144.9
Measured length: mm 22.7
